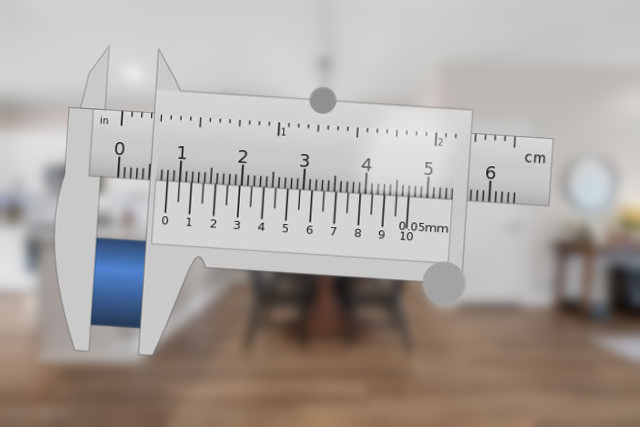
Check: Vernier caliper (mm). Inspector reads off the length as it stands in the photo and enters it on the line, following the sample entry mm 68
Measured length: mm 8.0
